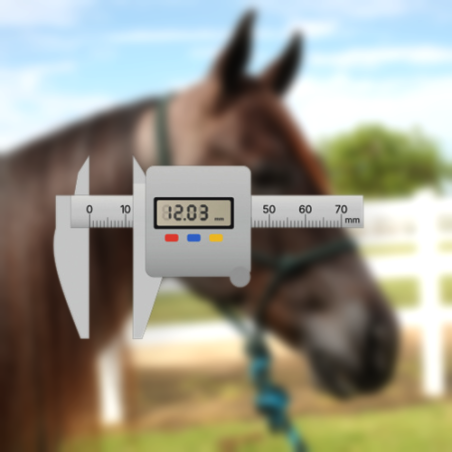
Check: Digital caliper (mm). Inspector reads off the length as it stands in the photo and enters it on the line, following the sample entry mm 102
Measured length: mm 12.03
